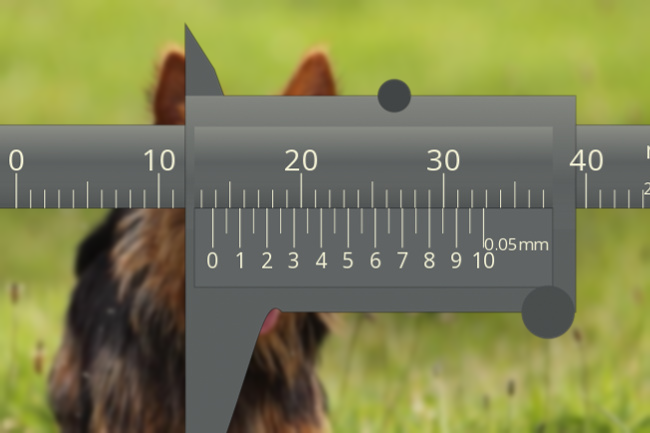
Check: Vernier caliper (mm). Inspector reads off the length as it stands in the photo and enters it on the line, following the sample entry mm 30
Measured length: mm 13.8
